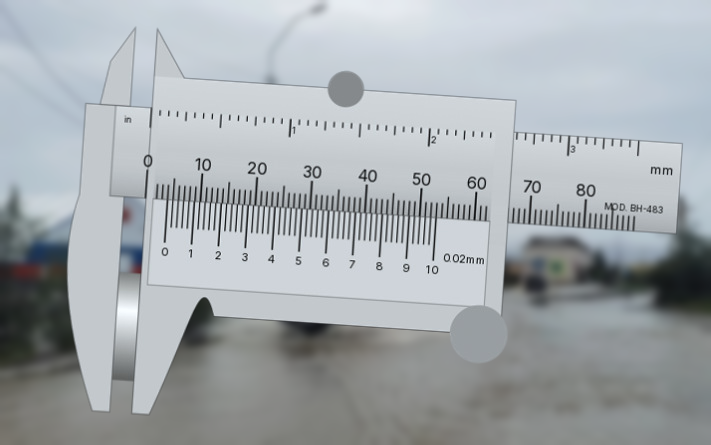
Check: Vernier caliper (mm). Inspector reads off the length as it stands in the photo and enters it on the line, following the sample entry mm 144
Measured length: mm 4.0
